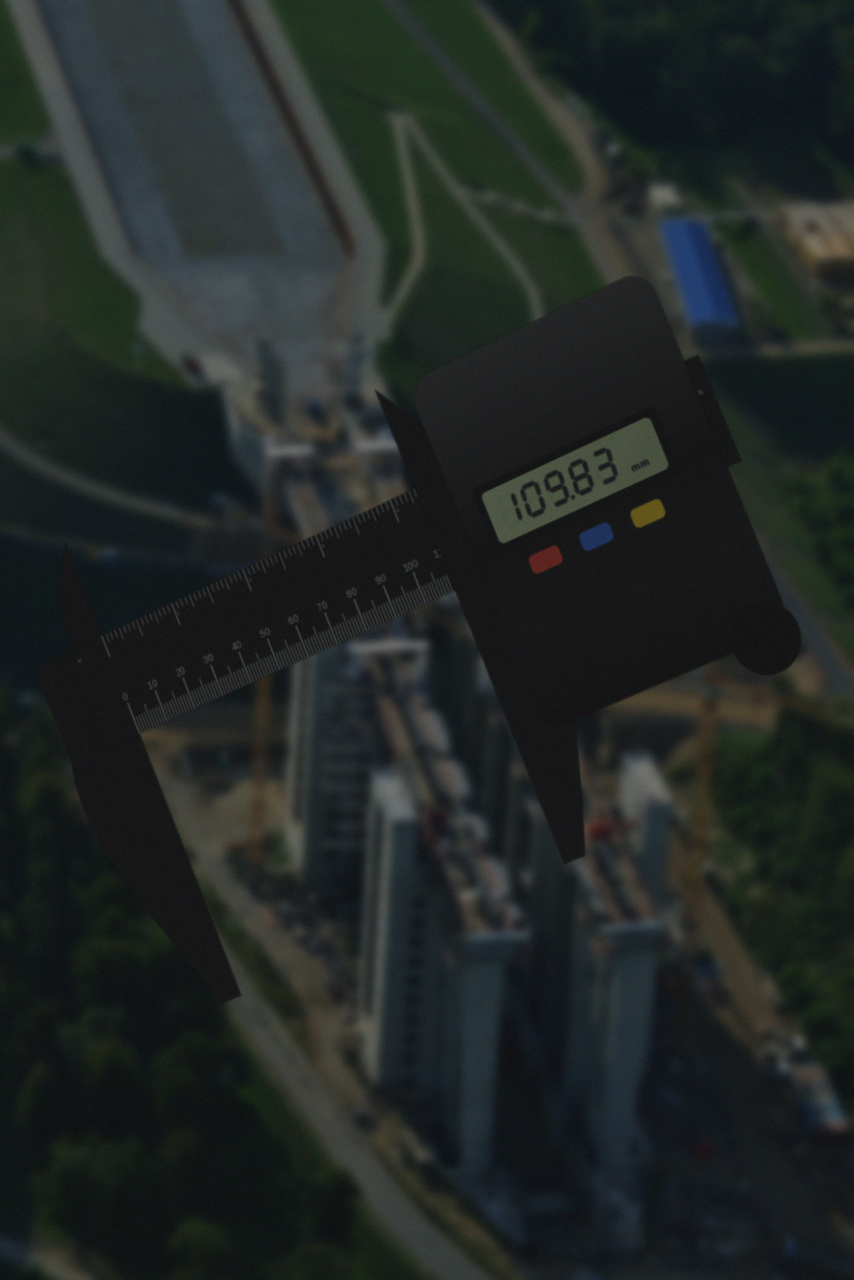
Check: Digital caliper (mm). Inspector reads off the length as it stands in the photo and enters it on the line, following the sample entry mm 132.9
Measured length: mm 109.83
